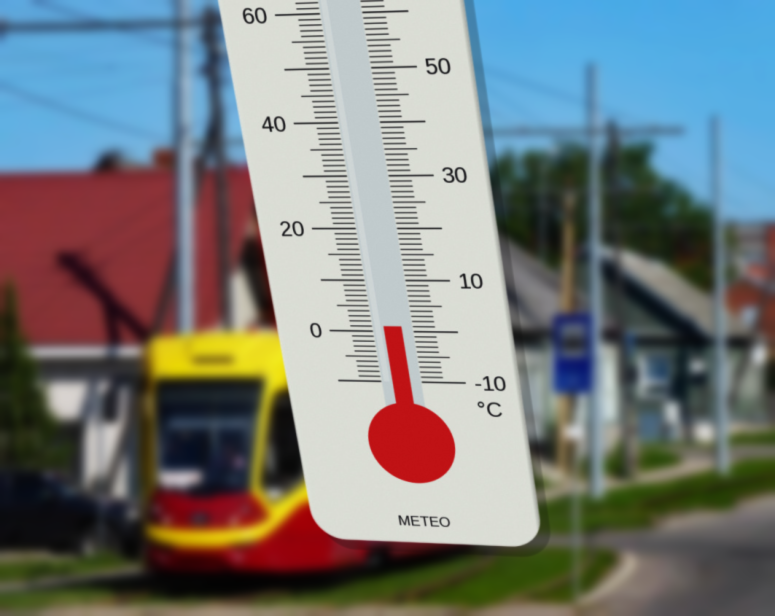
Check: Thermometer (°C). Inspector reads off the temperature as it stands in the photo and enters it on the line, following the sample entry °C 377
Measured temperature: °C 1
